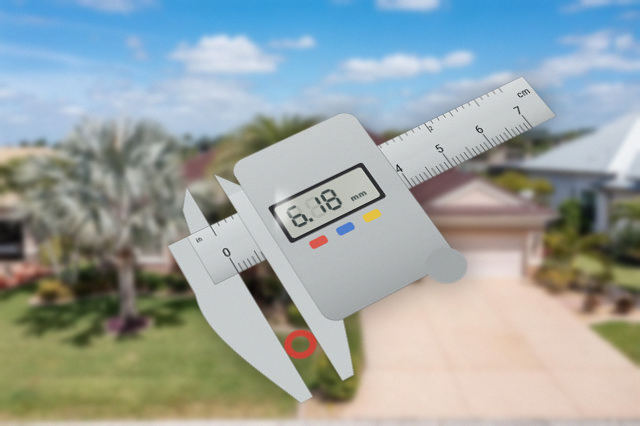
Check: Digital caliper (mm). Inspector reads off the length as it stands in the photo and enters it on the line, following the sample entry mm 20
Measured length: mm 6.18
